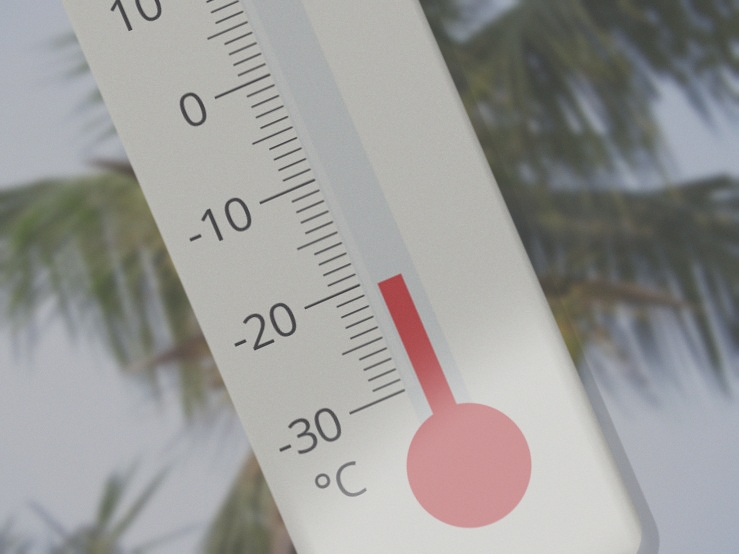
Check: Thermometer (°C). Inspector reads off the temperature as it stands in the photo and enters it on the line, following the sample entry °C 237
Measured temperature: °C -20.5
